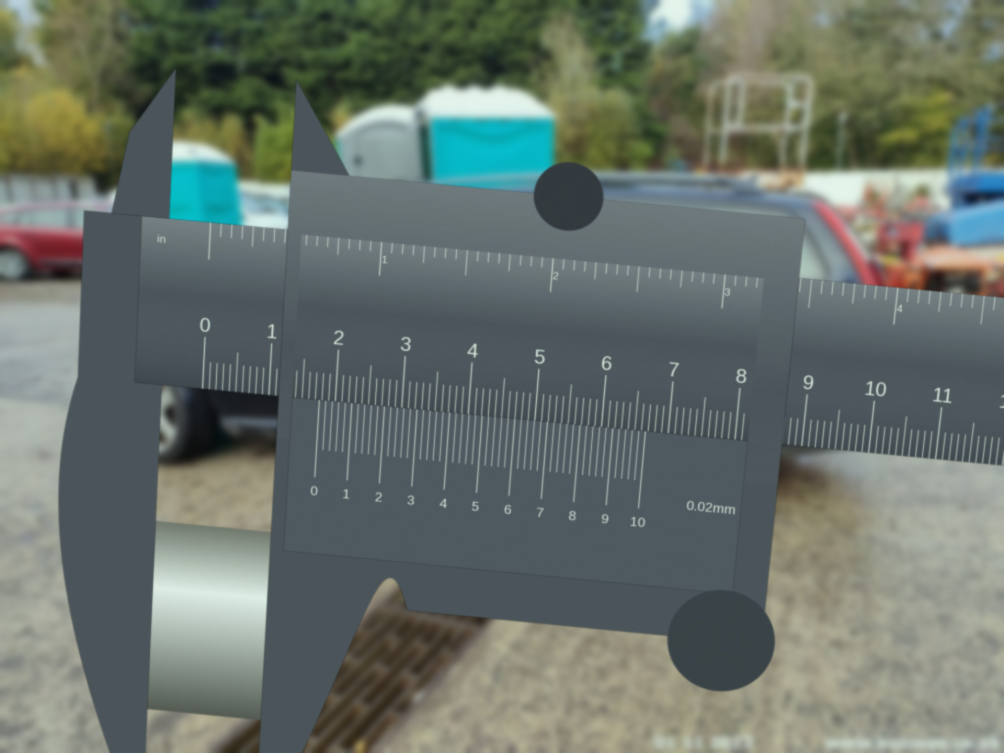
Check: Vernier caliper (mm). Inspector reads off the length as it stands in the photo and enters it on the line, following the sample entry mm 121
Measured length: mm 17.6
